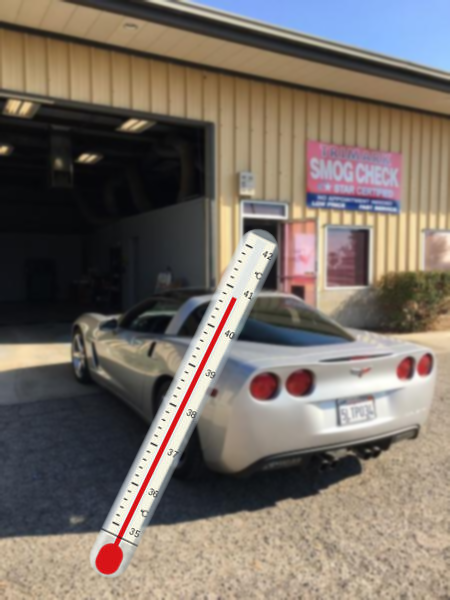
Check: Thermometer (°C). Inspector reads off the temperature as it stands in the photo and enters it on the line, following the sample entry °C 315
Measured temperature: °C 40.8
